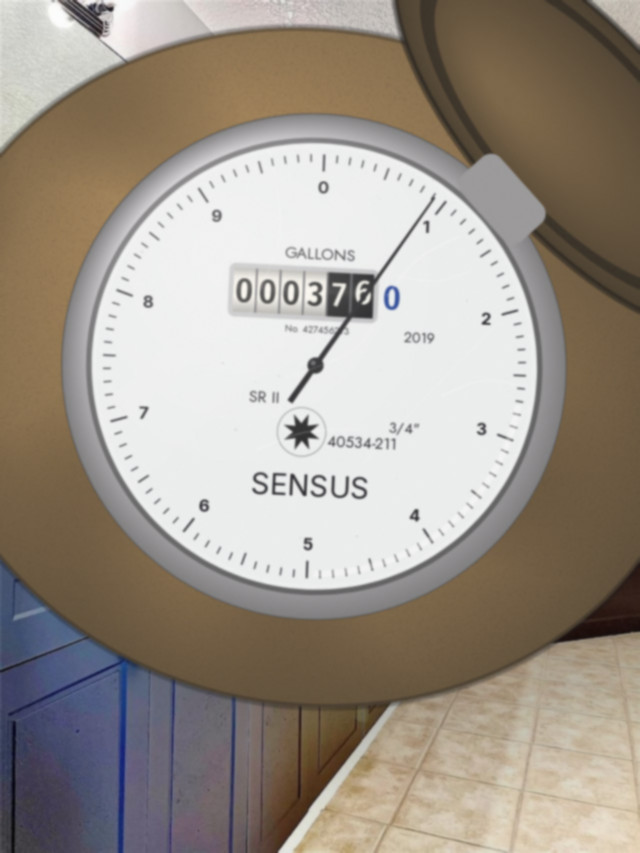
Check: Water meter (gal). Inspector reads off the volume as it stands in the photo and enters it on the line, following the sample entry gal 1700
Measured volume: gal 3760.9
